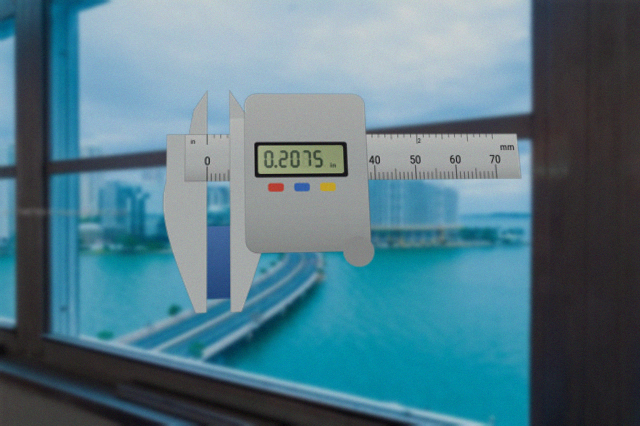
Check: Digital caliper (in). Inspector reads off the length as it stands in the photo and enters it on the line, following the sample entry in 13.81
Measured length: in 0.2075
